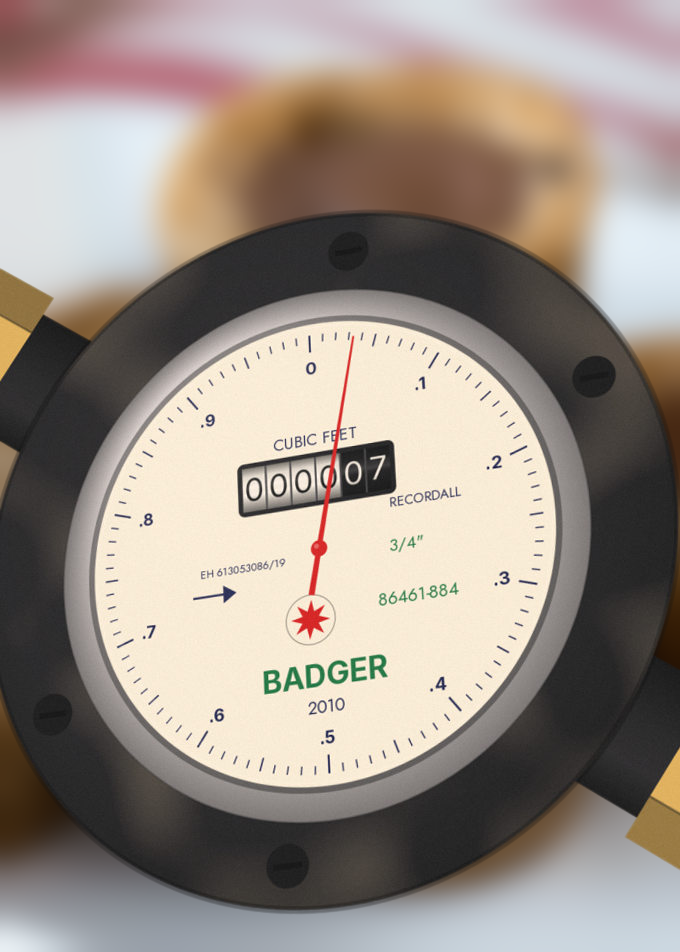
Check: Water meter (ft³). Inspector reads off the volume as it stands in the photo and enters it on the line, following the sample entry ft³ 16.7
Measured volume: ft³ 7.03
